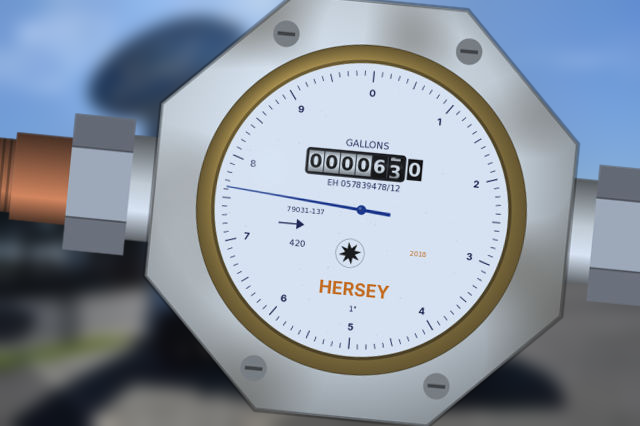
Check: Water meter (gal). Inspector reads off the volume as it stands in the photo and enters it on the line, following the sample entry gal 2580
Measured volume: gal 627.6
